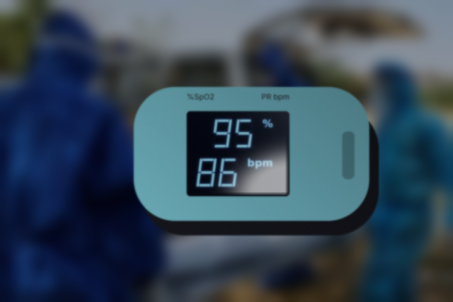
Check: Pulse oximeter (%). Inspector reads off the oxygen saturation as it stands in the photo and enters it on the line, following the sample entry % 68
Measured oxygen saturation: % 95
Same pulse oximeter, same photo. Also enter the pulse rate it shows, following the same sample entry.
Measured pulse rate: bpm 86
